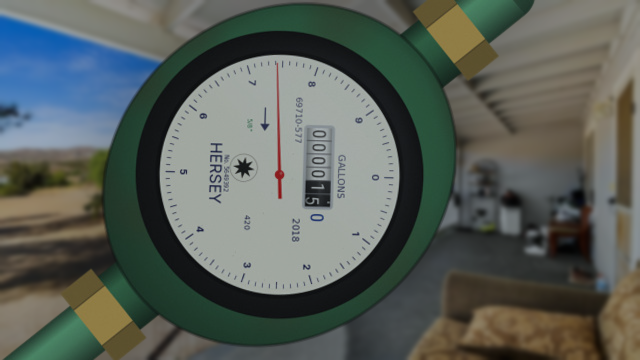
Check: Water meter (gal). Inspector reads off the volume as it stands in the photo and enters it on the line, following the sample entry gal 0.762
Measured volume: gal 147.4
